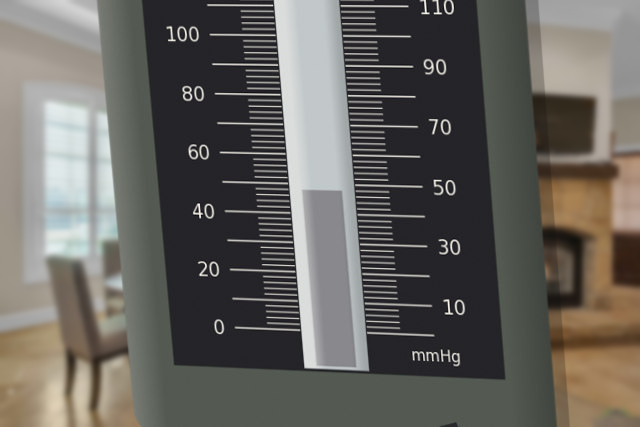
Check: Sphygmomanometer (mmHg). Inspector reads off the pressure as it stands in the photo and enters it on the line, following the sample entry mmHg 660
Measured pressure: mmHg 48
